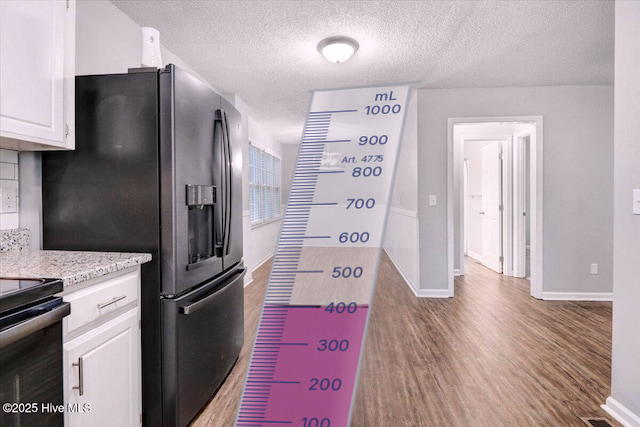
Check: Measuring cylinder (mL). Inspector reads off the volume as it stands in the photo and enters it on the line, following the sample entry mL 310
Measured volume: mL 400
